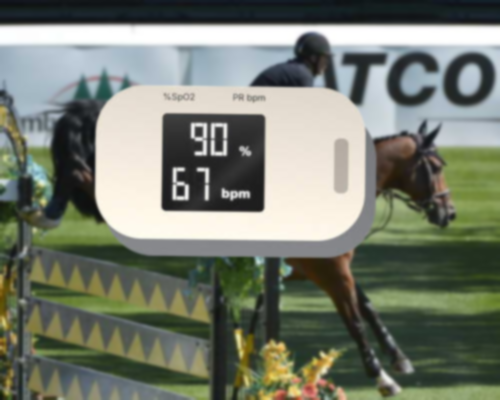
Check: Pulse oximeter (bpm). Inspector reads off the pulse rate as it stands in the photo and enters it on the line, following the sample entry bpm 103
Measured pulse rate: bpm 67
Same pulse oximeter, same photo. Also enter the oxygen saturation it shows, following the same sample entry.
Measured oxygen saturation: % 90
